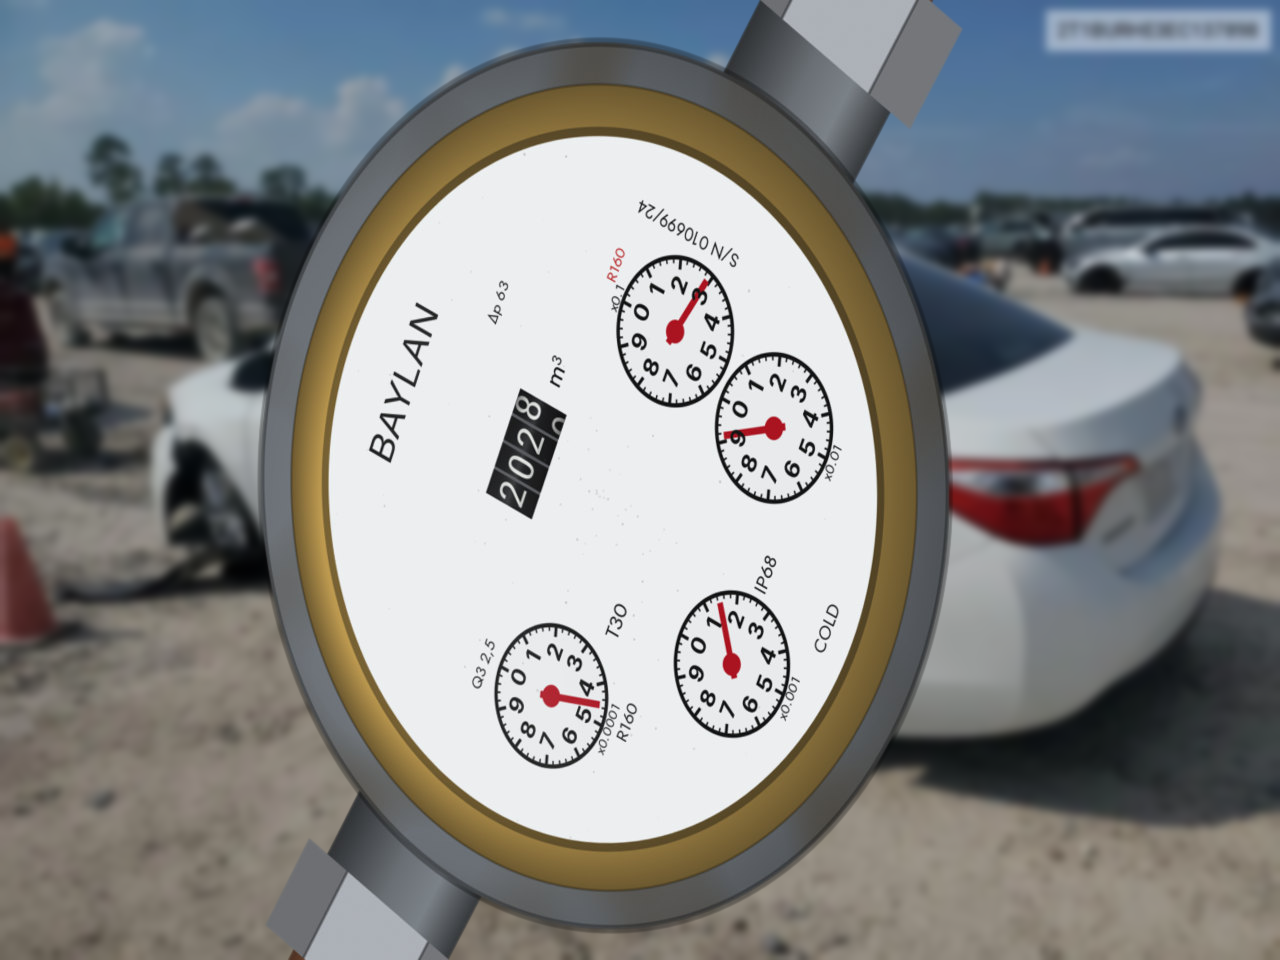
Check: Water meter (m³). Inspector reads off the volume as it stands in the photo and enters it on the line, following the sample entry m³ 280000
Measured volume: m³ 2028.2914
